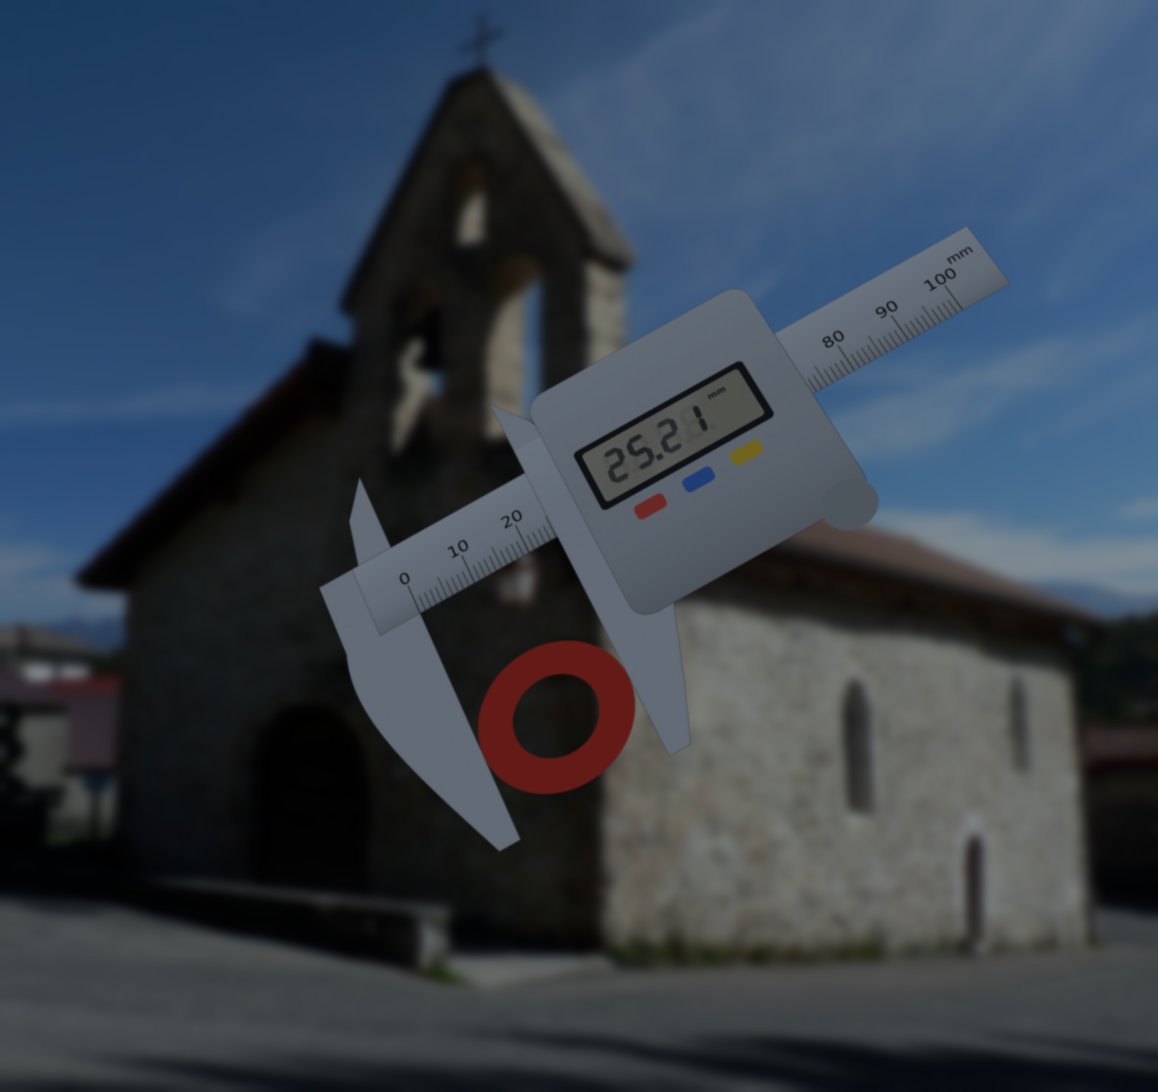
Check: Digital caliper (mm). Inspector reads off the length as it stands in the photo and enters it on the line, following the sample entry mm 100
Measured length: mm 25.21
